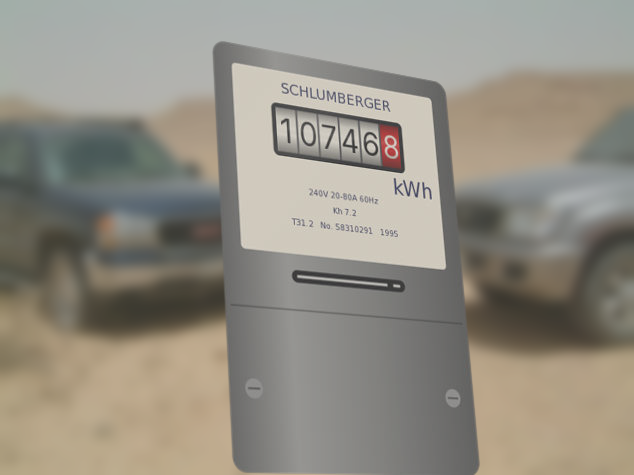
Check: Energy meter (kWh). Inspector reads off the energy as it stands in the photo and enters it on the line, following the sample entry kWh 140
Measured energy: kWh 10746.8
